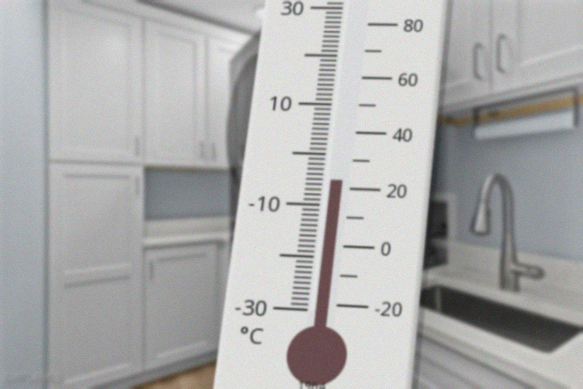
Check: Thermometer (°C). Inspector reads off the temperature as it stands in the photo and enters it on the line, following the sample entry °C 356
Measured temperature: °C -5
